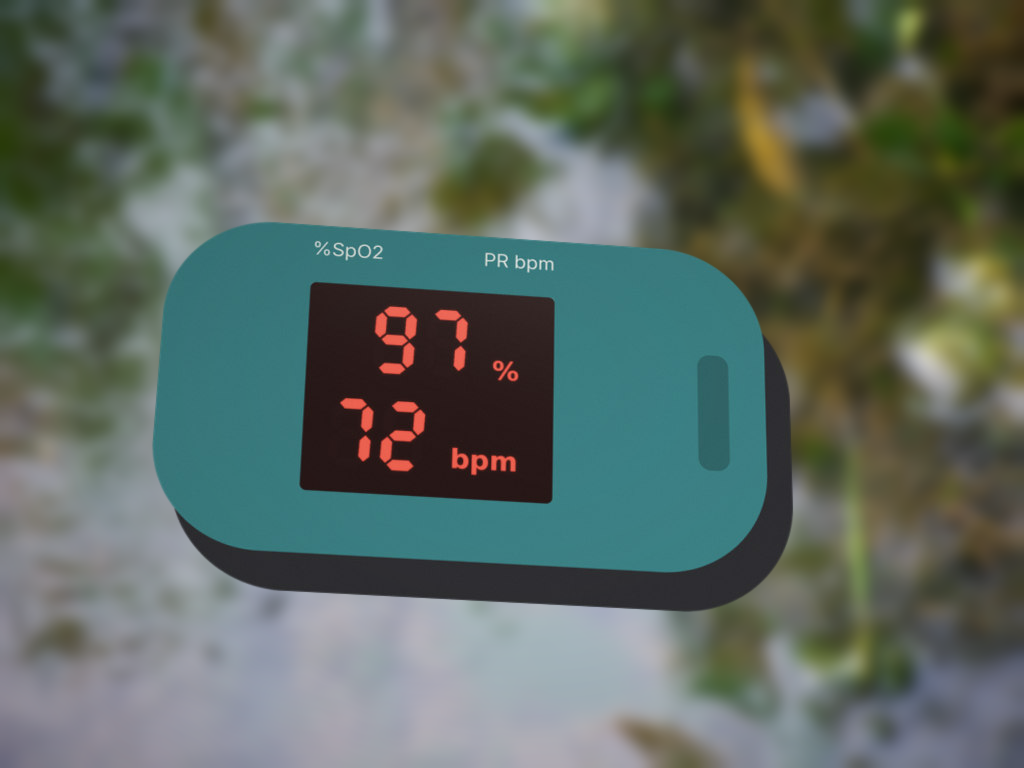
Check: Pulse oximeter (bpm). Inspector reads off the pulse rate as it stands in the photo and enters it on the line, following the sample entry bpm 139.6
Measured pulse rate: bpm 72
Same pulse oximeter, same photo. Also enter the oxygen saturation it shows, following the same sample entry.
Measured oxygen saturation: % 97
